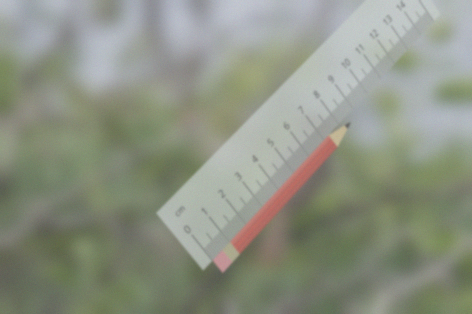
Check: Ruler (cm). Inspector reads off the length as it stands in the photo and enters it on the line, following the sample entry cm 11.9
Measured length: cm 8.5
